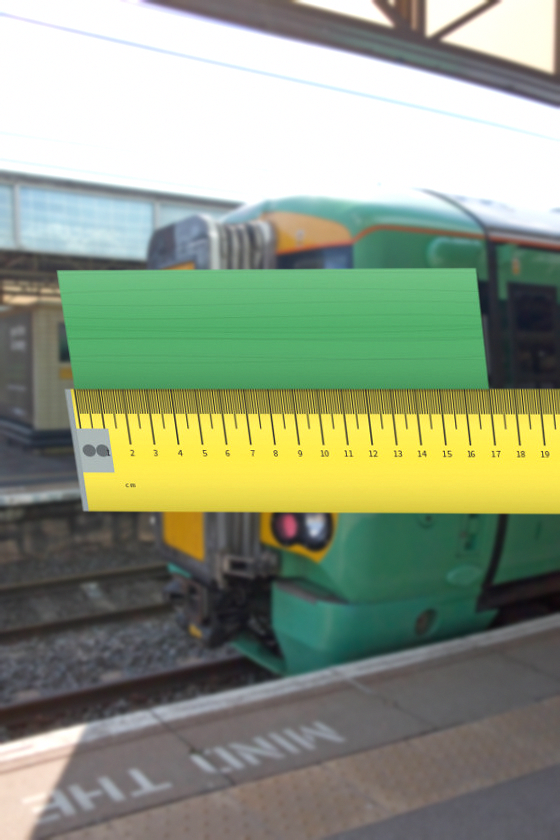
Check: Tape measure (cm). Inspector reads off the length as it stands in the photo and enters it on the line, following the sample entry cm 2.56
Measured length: cm 17
